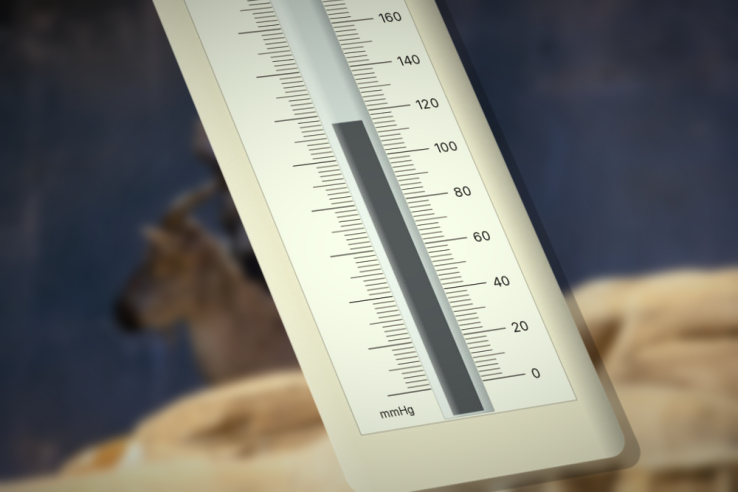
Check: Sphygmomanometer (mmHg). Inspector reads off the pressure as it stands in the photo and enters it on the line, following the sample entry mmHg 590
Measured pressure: mmHg 116
